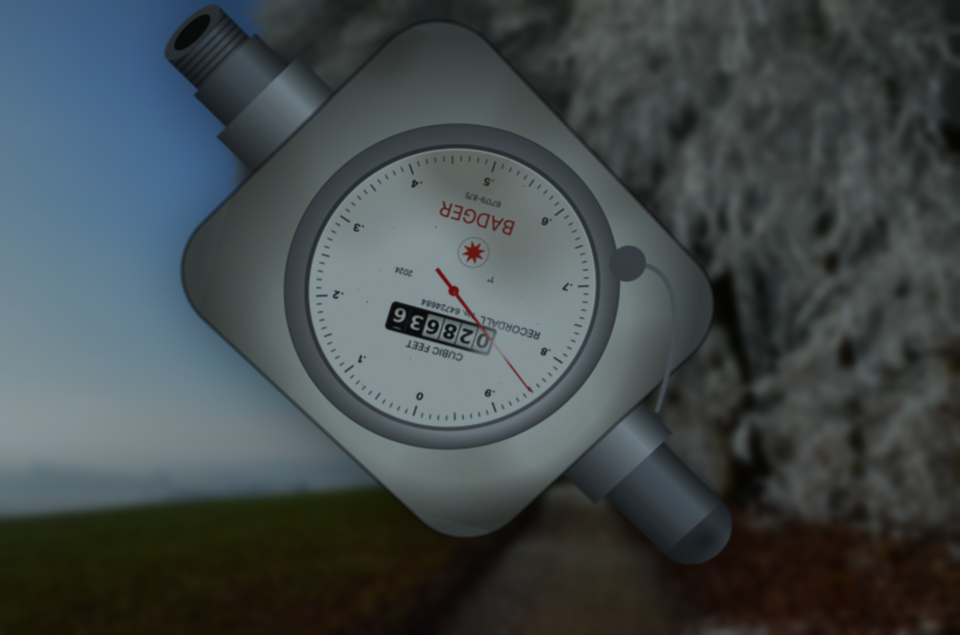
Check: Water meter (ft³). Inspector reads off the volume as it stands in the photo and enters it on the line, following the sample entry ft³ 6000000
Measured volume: ft³ 28635.85
